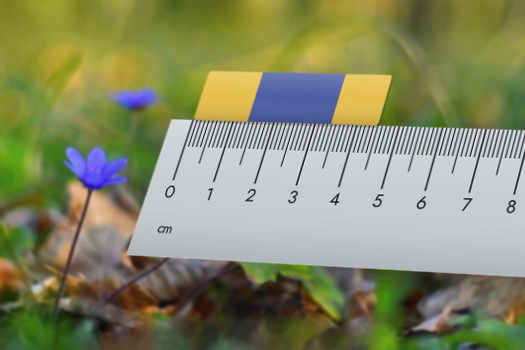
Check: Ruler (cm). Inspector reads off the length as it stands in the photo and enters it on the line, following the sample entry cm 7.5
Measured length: cm 4.5
